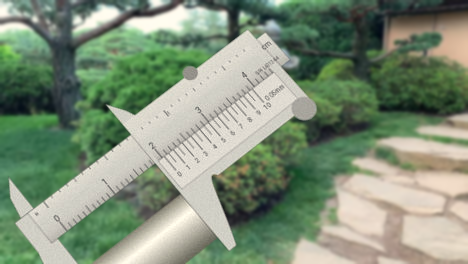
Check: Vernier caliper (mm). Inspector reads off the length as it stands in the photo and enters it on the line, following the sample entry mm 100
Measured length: mm 20.4
